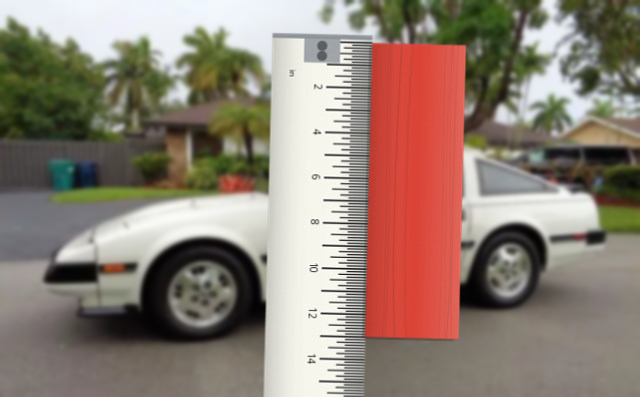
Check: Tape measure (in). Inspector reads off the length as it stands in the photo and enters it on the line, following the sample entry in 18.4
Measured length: in 13
